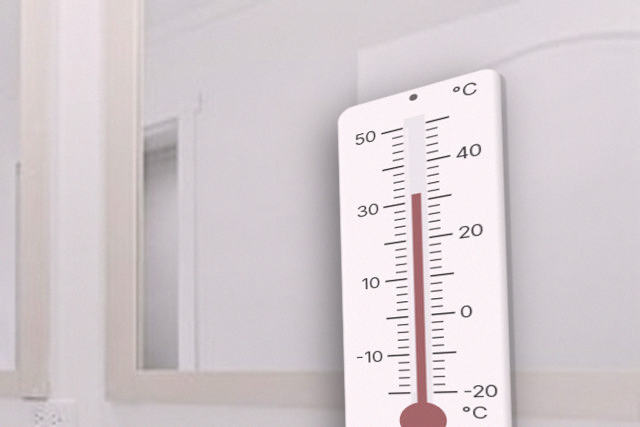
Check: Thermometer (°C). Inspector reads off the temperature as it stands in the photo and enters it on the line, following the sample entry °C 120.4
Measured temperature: °C 32
